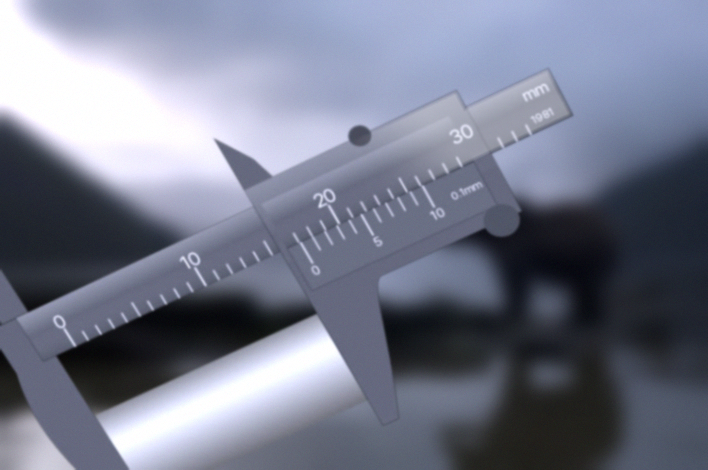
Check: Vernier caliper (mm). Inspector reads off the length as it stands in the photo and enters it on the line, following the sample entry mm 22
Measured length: mm 17.1
